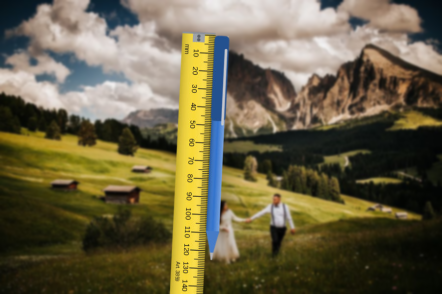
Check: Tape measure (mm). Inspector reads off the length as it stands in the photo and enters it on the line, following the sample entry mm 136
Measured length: mm 125
